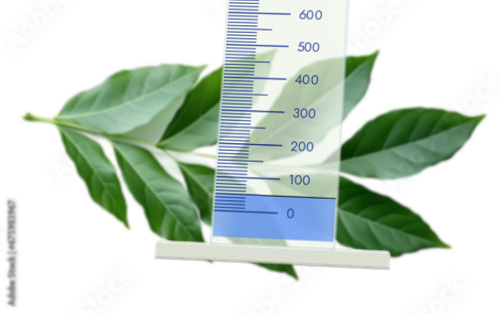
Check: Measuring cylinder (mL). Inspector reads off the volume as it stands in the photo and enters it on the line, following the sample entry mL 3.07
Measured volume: mL 50
